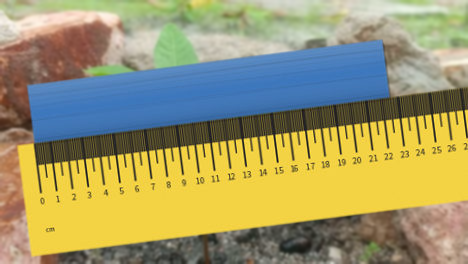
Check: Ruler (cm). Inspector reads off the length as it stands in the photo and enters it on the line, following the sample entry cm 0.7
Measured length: cm 22.5
